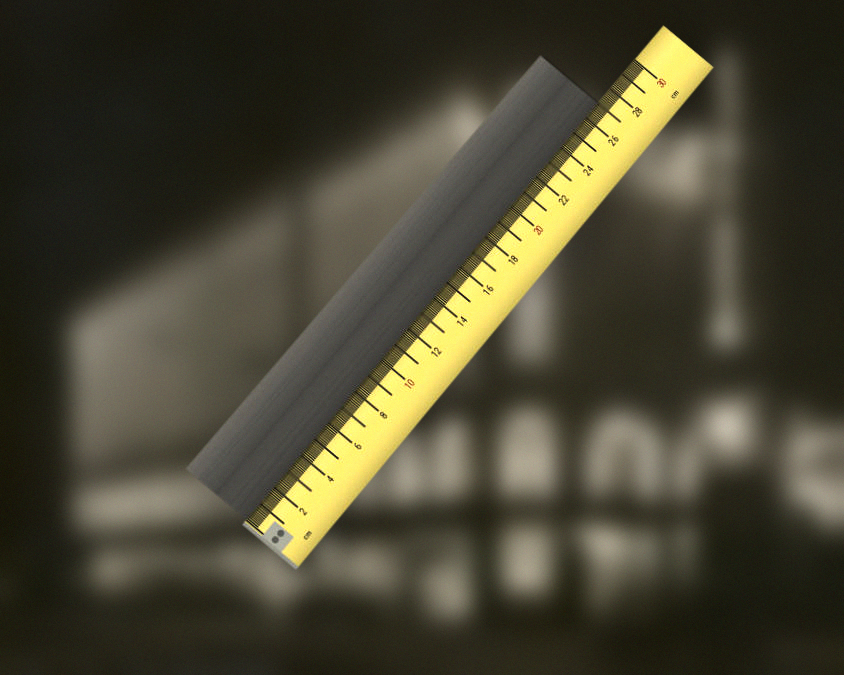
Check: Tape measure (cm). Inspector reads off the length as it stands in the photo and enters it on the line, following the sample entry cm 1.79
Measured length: cm 27
